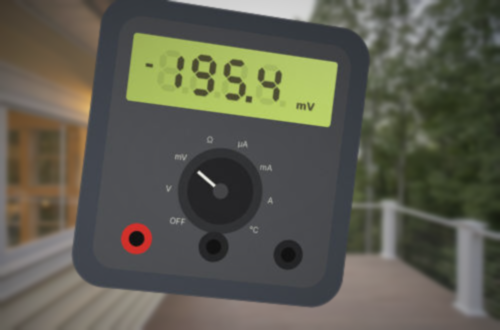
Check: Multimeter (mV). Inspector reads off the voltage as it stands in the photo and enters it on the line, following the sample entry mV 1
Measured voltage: mV -195.4
